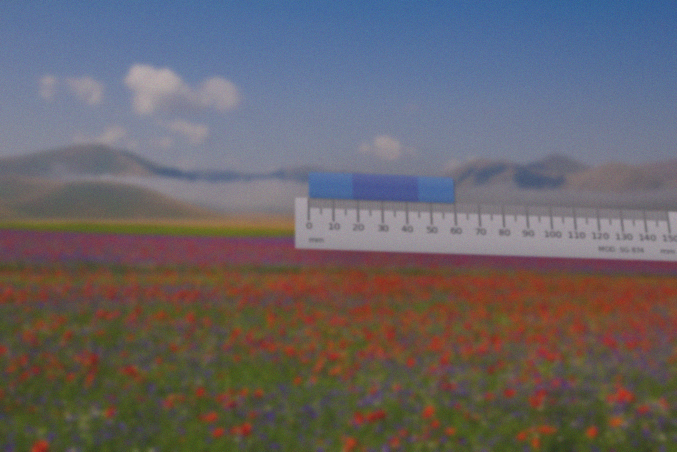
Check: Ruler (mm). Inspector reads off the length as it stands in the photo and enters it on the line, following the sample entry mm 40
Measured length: mm 60
